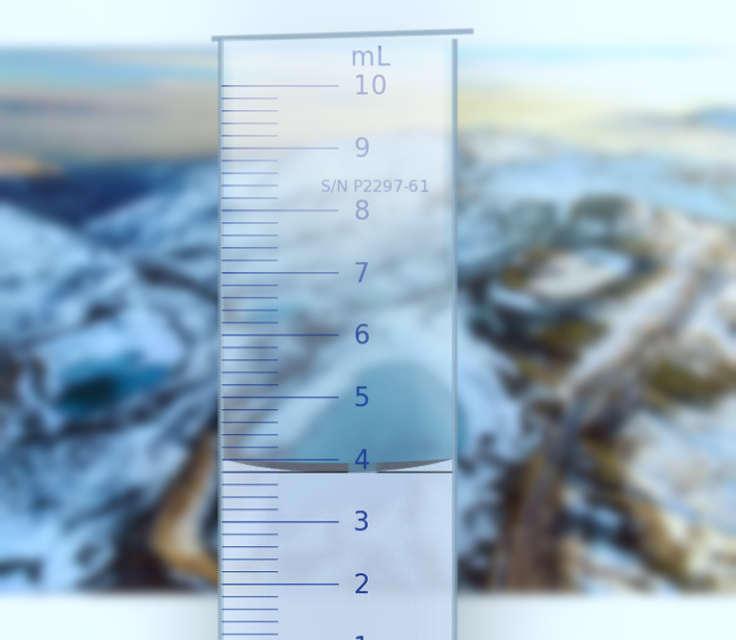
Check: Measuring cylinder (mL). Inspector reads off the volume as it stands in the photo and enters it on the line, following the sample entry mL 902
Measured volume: mL 3.8
